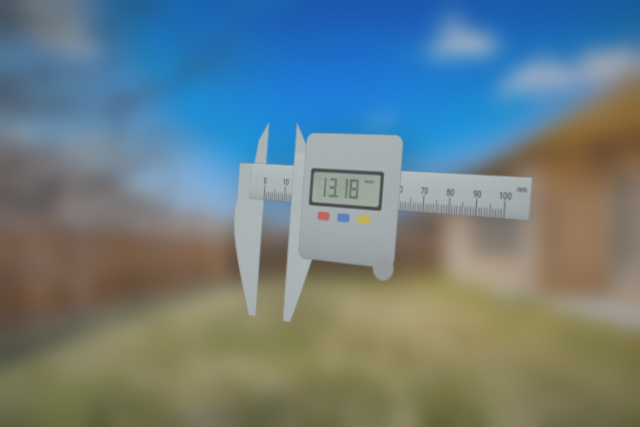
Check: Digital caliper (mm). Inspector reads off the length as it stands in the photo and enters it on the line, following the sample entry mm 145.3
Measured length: mm 13.18
